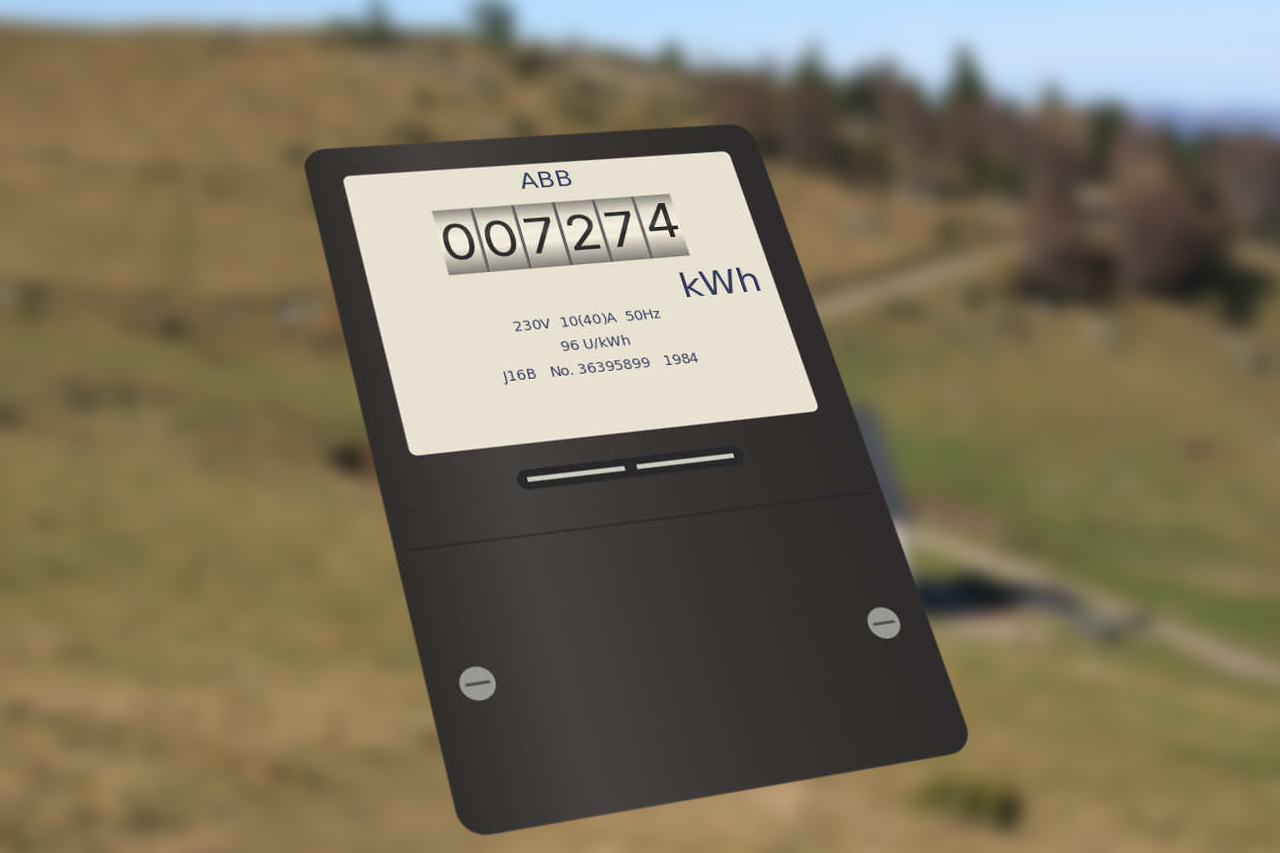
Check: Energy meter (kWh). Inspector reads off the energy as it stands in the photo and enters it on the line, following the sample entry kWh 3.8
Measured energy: kWh 7274
